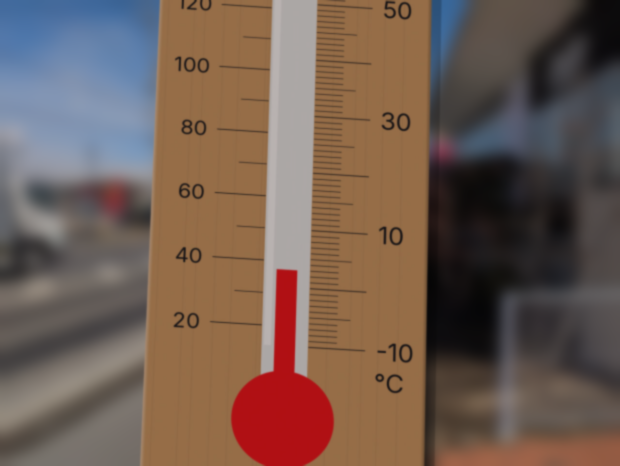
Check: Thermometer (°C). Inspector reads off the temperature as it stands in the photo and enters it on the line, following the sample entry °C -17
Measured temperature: °C 3
